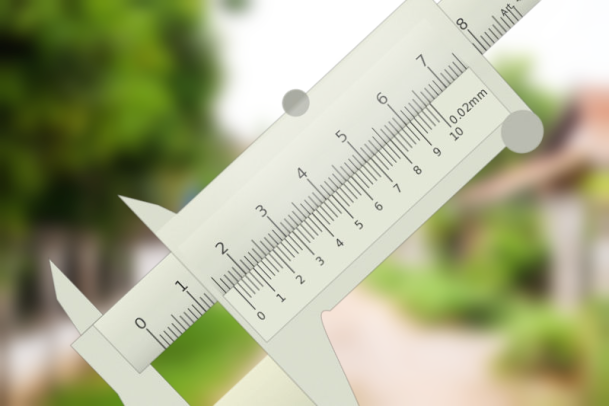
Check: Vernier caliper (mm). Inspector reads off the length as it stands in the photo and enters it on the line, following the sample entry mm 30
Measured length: mm 16.8
